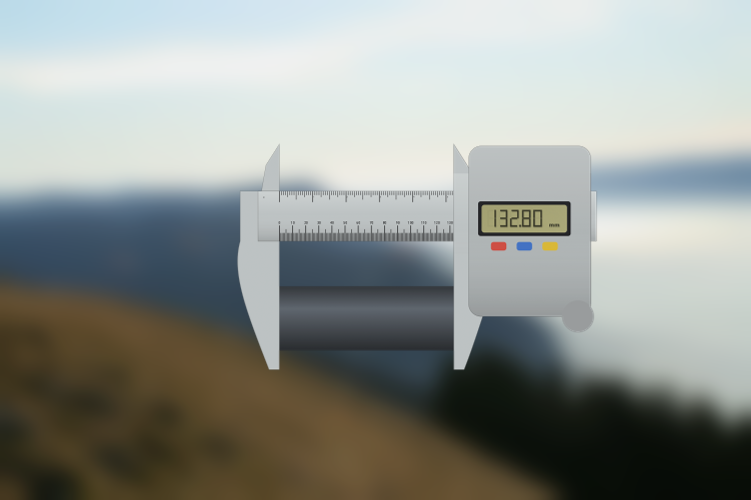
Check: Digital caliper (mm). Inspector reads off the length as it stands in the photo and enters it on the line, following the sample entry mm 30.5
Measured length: mm 132.80
